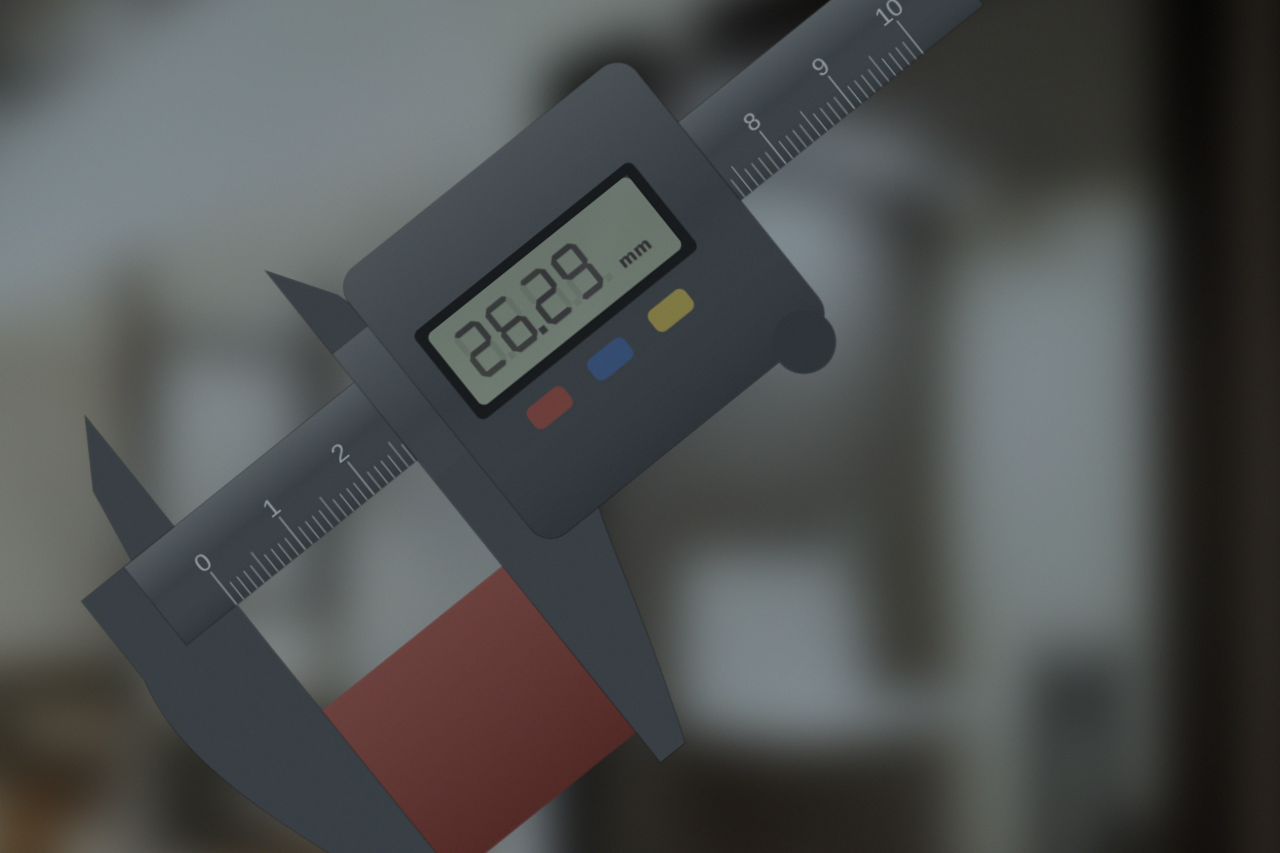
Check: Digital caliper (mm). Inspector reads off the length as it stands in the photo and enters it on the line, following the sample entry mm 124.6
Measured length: mm 26.29
